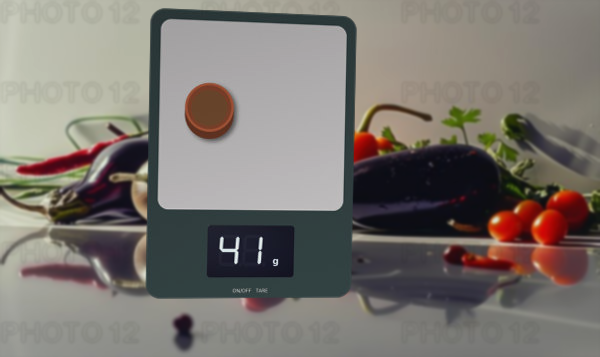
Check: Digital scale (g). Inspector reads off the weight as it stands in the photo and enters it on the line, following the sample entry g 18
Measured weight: g 41
